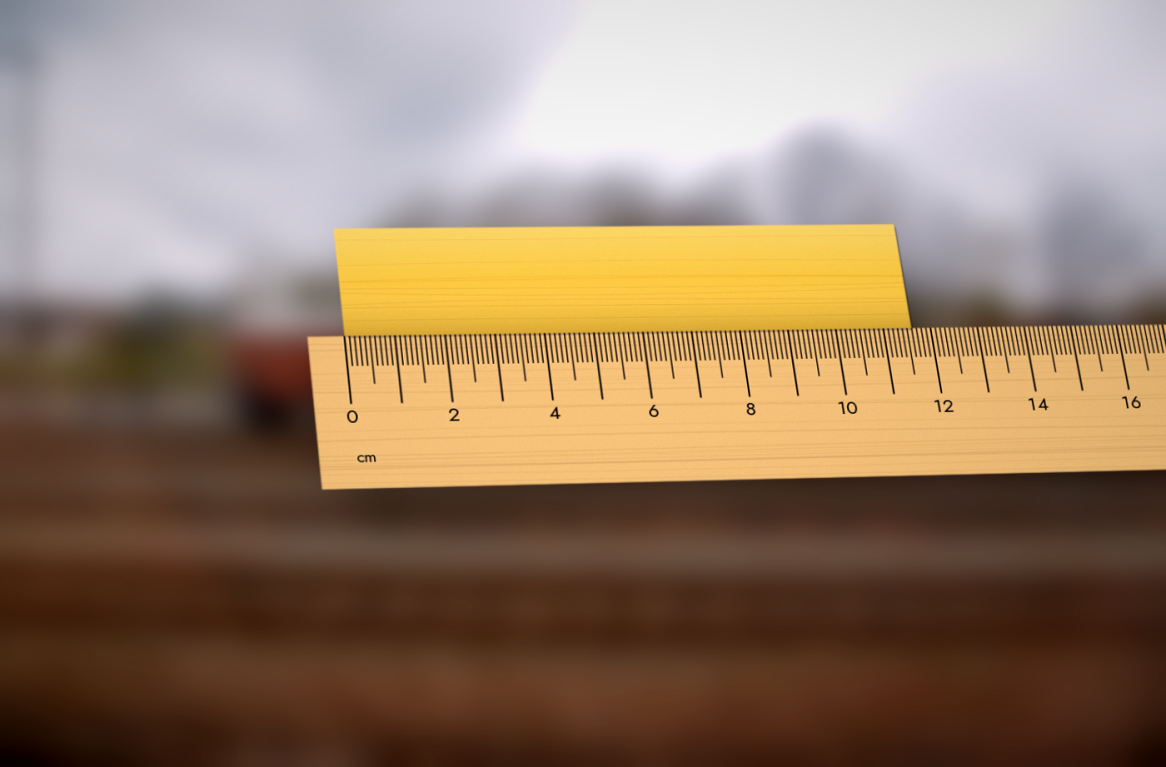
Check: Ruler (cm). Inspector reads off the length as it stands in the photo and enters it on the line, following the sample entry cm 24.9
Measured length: cm 11.6
